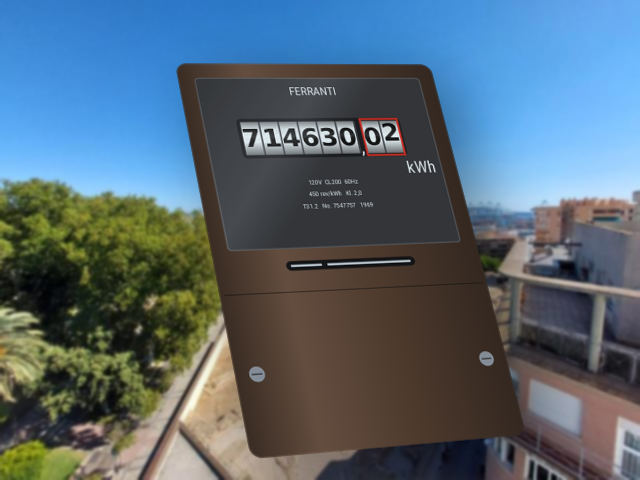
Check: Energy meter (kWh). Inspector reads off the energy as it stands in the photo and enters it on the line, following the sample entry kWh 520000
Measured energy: kWh 714630.02
